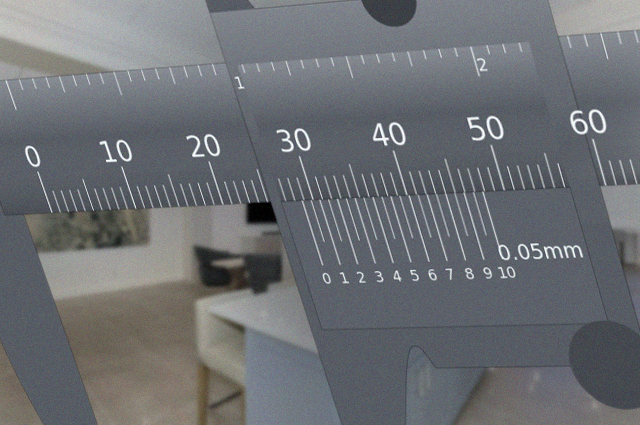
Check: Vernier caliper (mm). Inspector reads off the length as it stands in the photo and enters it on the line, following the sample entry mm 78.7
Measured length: mm 28.8
